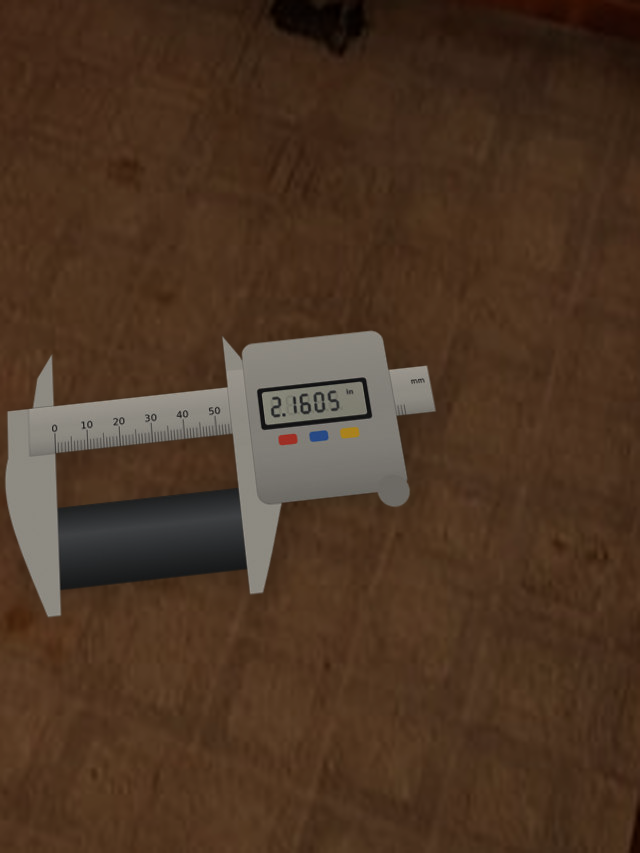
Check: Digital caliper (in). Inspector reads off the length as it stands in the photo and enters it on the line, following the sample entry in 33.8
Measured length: in 2.1605
